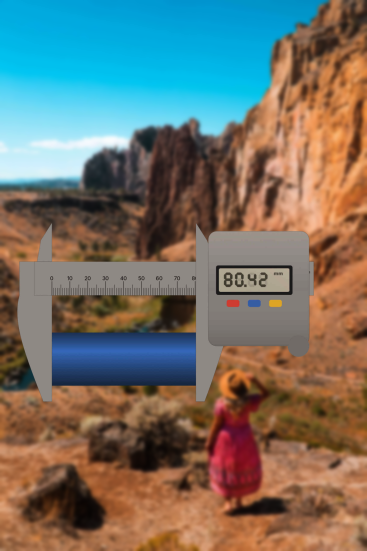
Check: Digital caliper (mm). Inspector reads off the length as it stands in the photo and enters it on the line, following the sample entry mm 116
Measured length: mm 80.42
